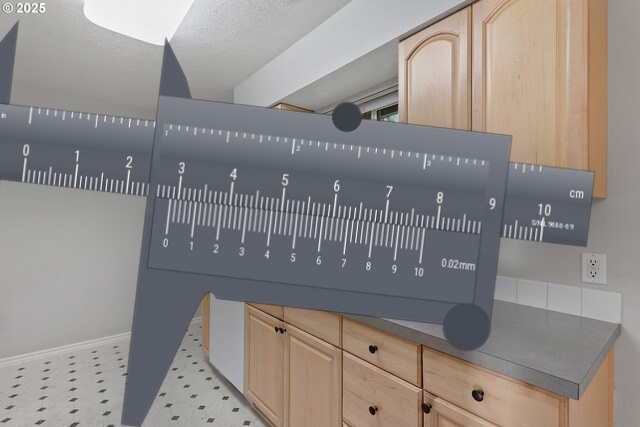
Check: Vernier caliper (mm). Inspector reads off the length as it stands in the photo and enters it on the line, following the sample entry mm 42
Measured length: mm 28.5
